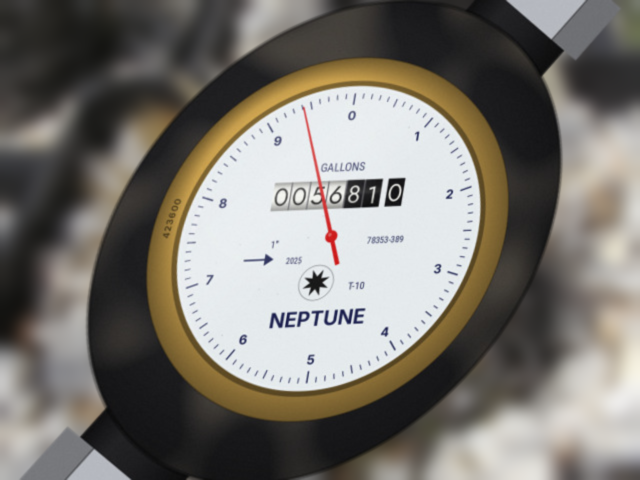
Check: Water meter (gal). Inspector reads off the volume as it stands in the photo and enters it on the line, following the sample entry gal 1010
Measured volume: gal 56809.4
